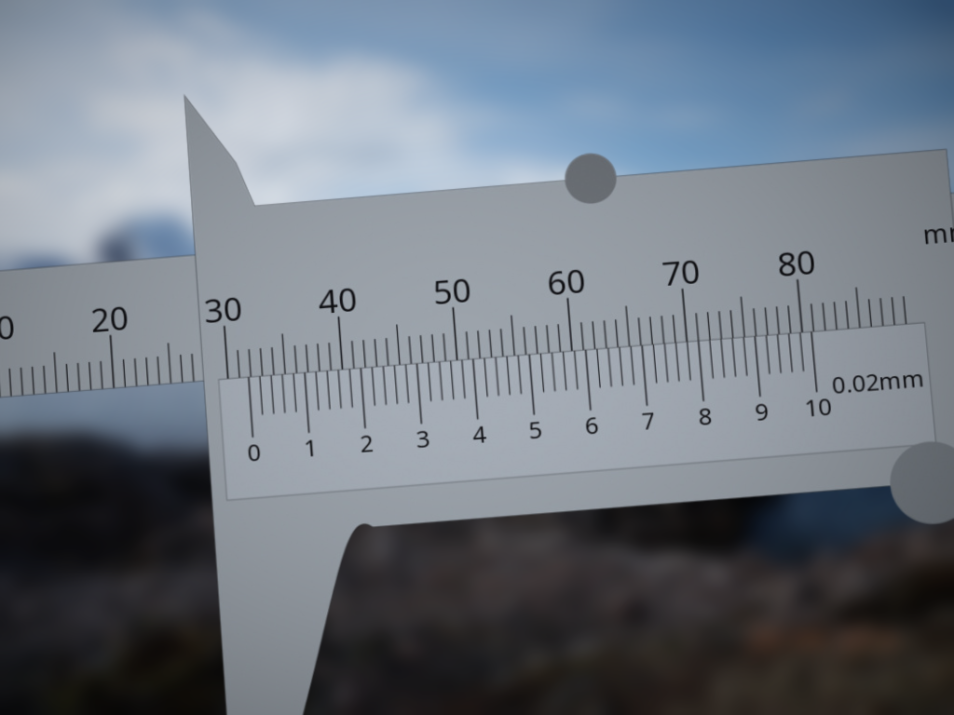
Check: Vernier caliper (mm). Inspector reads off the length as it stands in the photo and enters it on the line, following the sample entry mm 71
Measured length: mm 31.8
